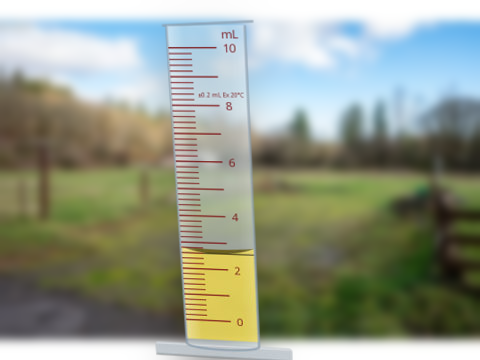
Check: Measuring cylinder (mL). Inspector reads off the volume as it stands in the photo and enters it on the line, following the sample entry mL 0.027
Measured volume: mL 2.6
